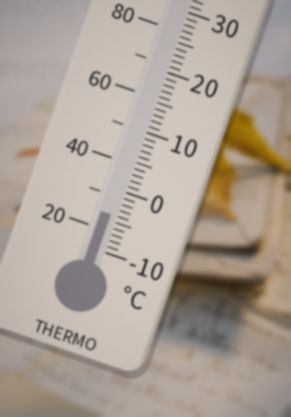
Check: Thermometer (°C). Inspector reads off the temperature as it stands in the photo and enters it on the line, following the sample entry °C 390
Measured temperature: °C -4
